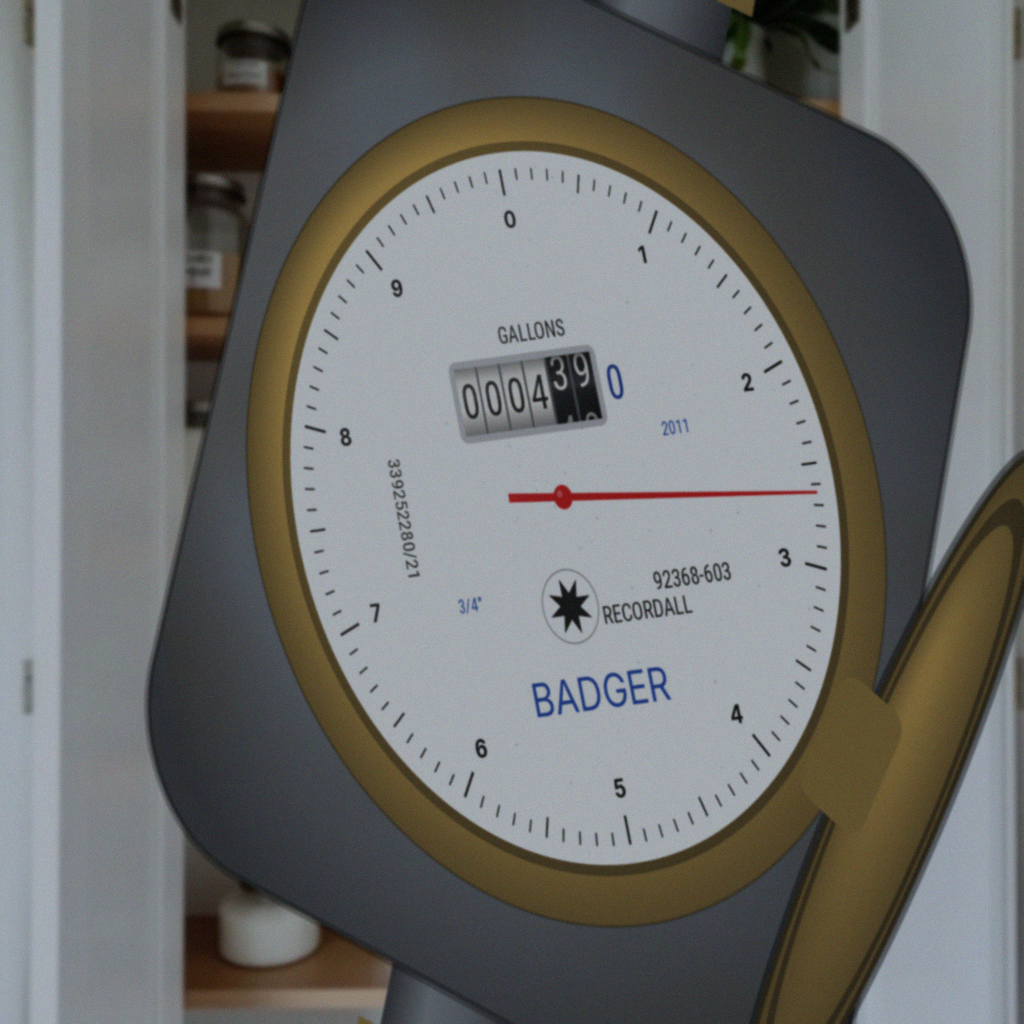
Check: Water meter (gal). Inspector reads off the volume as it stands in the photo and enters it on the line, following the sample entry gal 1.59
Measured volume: gal 4392.6
